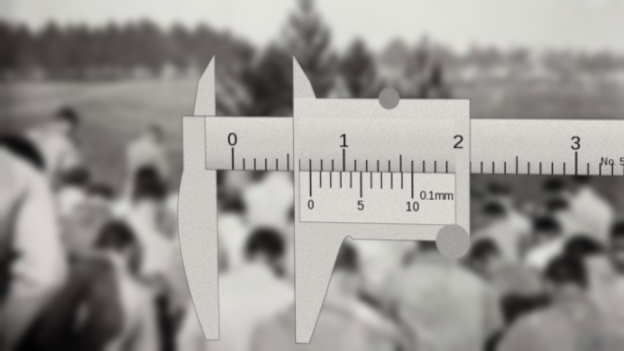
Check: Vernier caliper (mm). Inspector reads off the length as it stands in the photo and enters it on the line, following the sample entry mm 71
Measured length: mm 7.0
